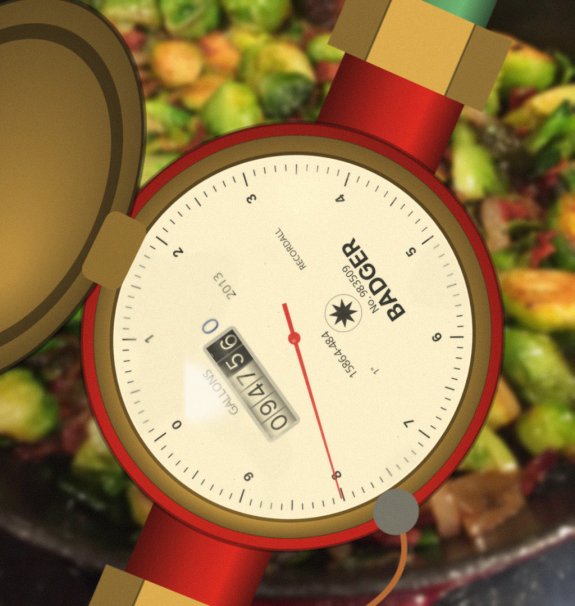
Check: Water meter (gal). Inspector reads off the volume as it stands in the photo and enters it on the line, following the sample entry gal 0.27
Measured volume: gal 947558.0
